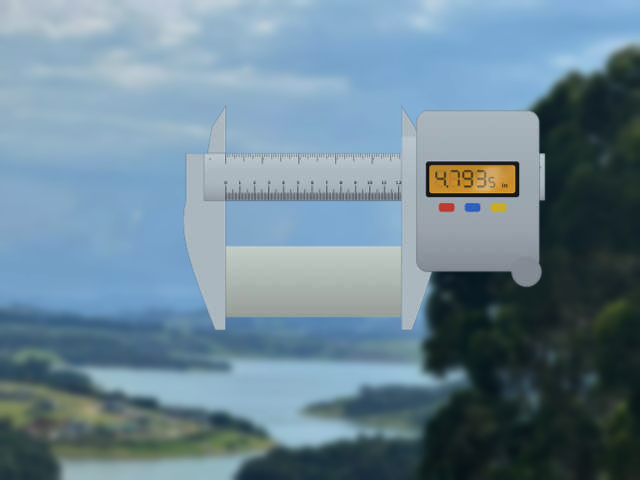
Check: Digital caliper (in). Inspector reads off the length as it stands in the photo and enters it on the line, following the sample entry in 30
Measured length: in 4.7935
